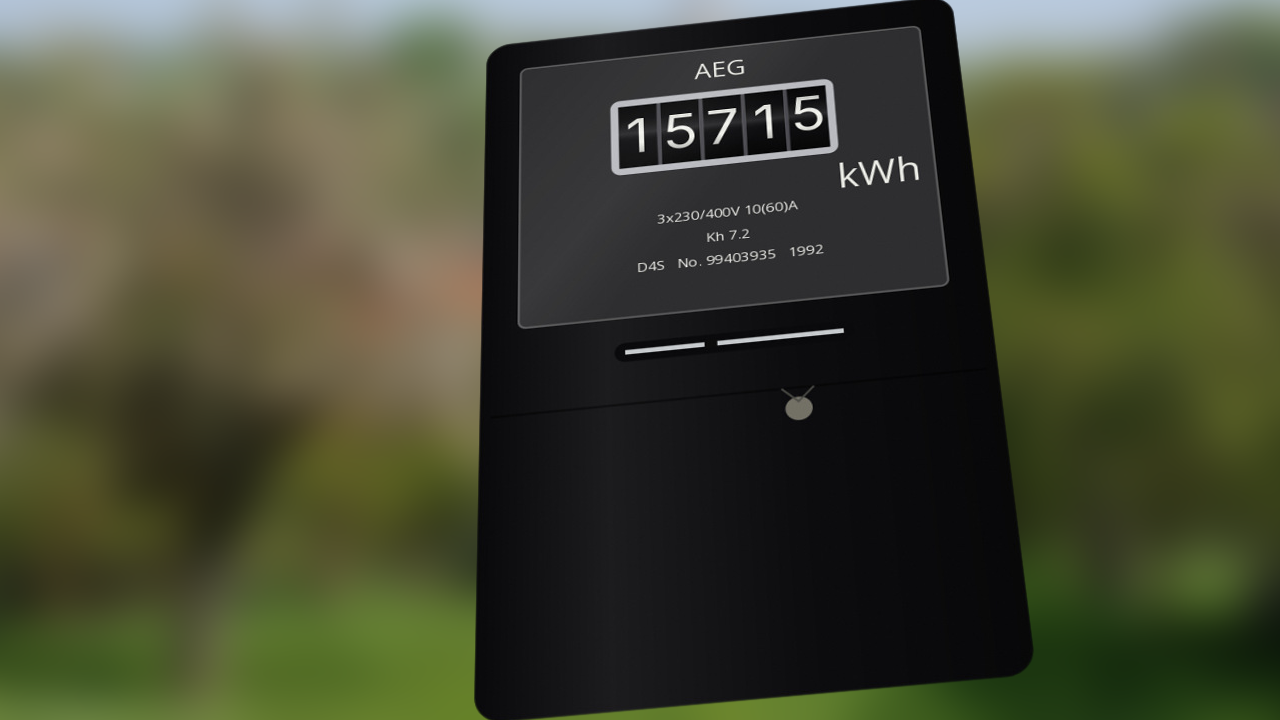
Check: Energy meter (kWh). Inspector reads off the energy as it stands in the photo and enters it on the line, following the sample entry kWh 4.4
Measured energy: kWh 15715
